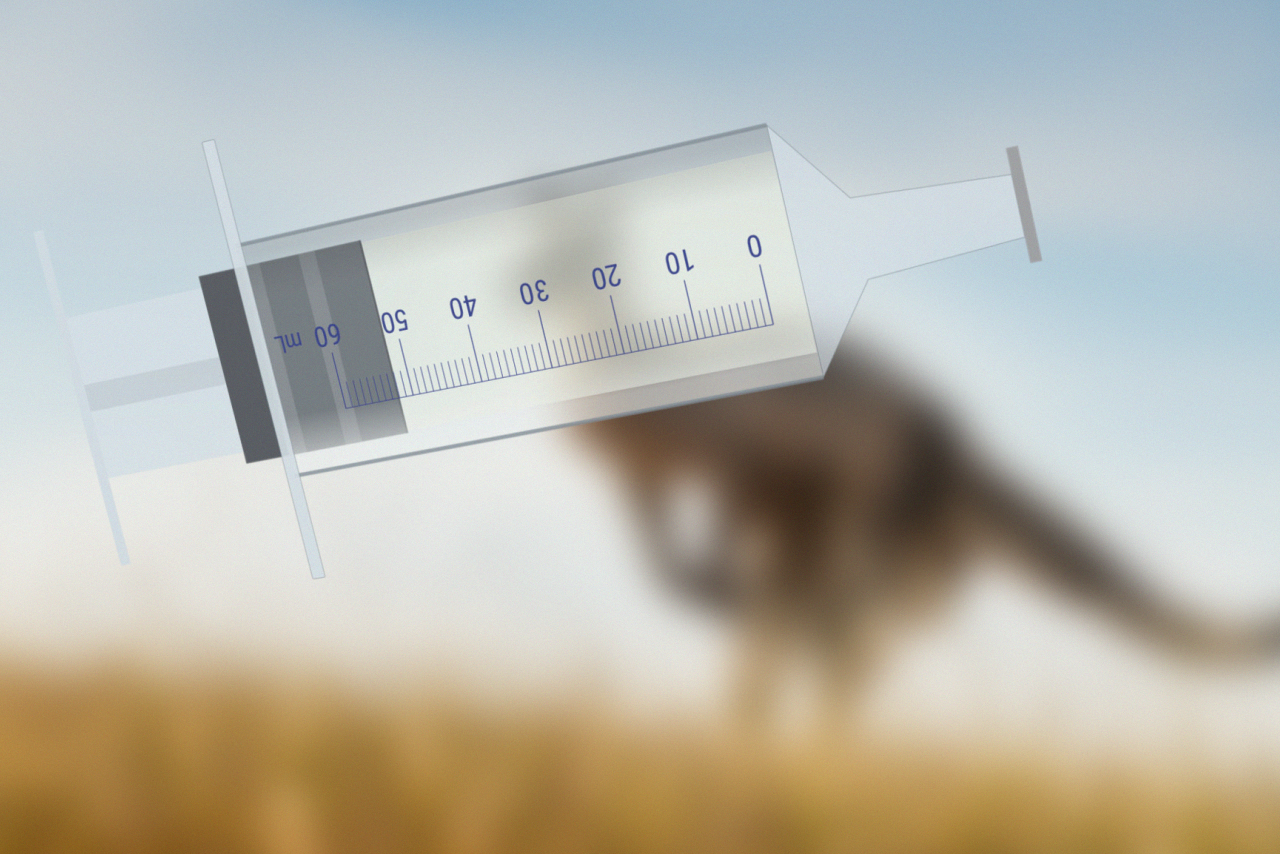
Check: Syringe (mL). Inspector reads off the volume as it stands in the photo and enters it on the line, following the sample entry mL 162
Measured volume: mL 52
